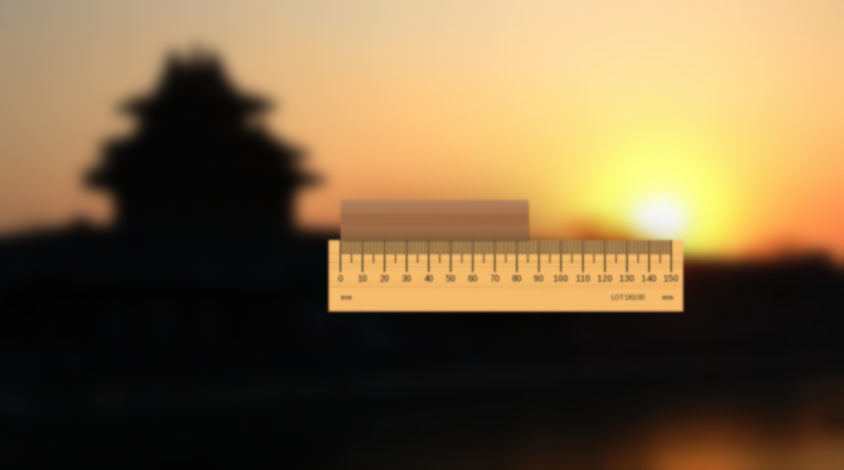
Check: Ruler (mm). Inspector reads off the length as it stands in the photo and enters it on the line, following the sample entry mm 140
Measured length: mm 85
